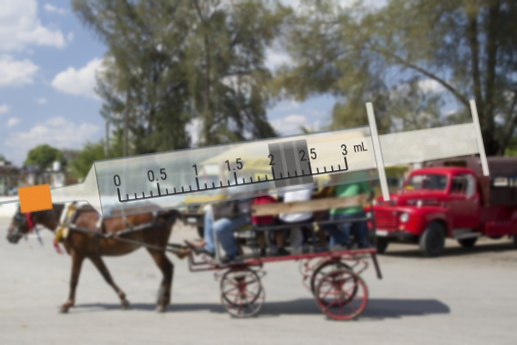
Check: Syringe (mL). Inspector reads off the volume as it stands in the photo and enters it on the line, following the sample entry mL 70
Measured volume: mL 2
